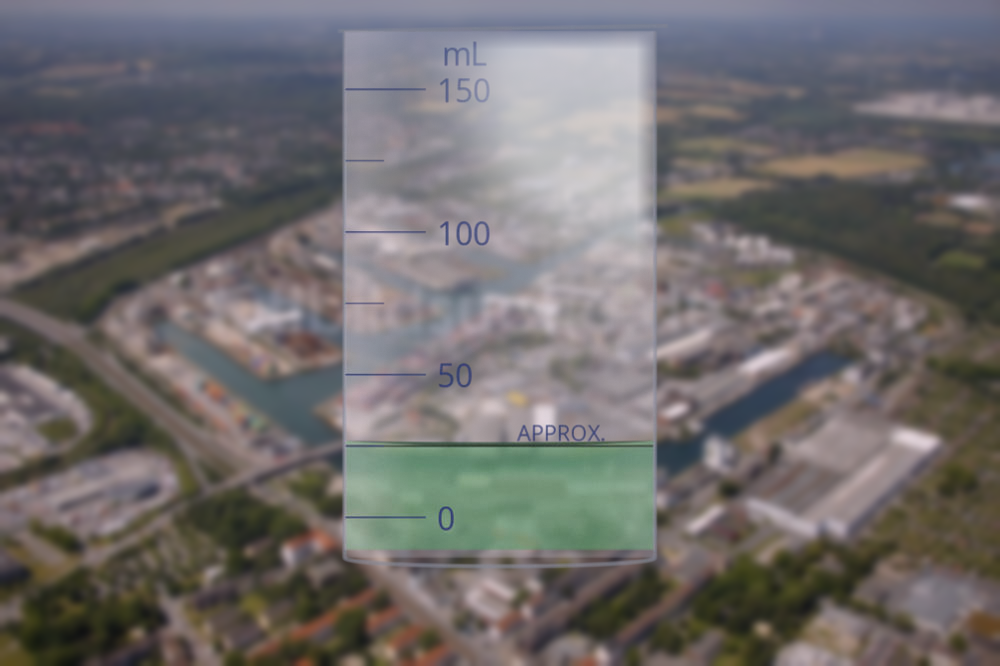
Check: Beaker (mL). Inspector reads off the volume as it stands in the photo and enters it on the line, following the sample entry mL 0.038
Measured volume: mL 25
